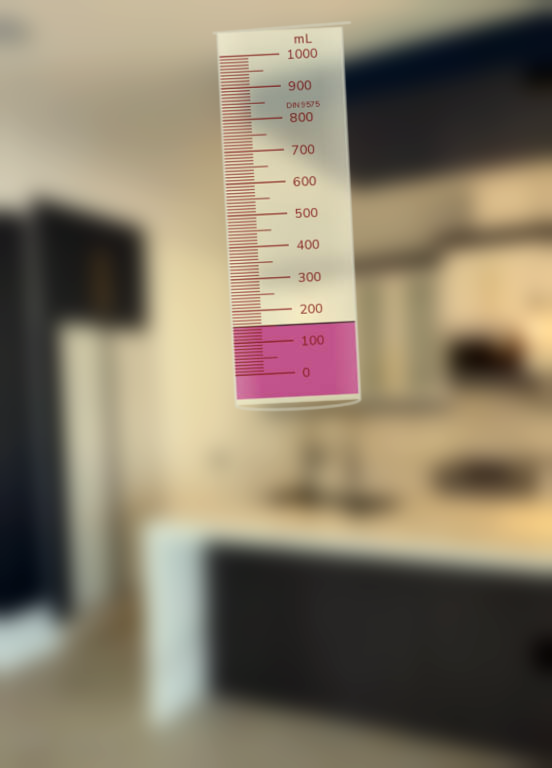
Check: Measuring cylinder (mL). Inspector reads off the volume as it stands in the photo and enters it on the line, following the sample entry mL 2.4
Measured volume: mL 150
